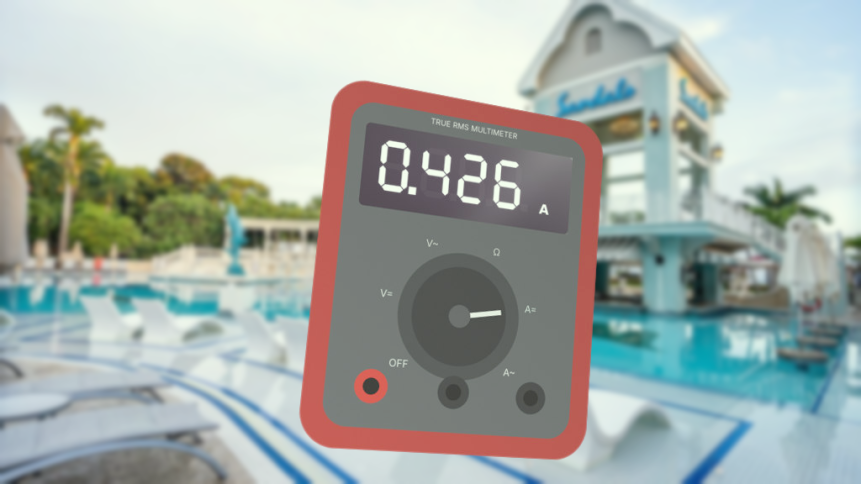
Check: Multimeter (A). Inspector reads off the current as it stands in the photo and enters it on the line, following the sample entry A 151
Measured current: A 0.426
